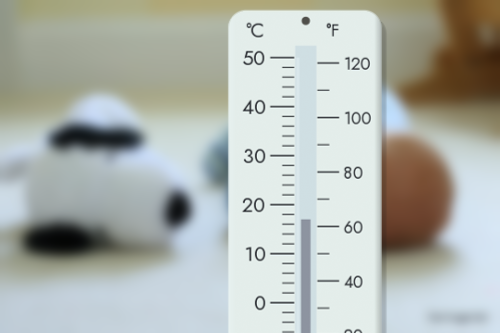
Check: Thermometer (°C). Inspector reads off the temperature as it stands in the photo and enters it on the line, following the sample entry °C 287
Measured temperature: °C 17
